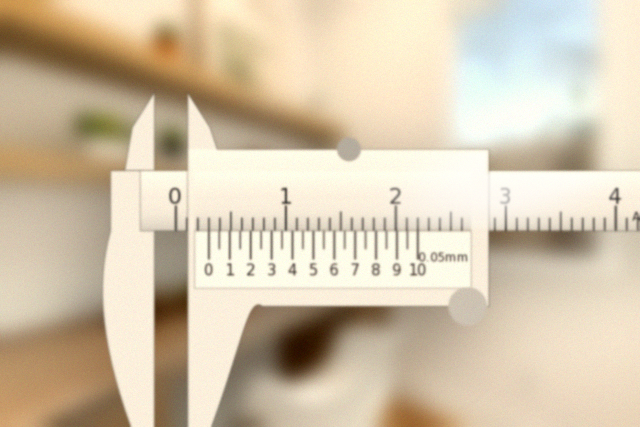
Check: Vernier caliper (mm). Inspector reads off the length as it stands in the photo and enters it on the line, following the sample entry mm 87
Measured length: mm 3.0
